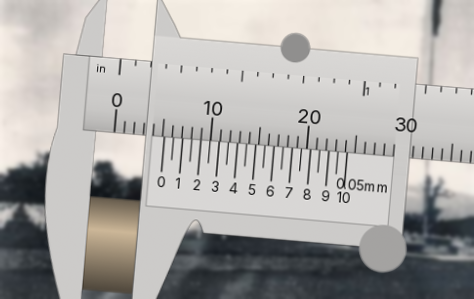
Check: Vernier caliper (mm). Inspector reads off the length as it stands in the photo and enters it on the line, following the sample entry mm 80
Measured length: mm 5.2
